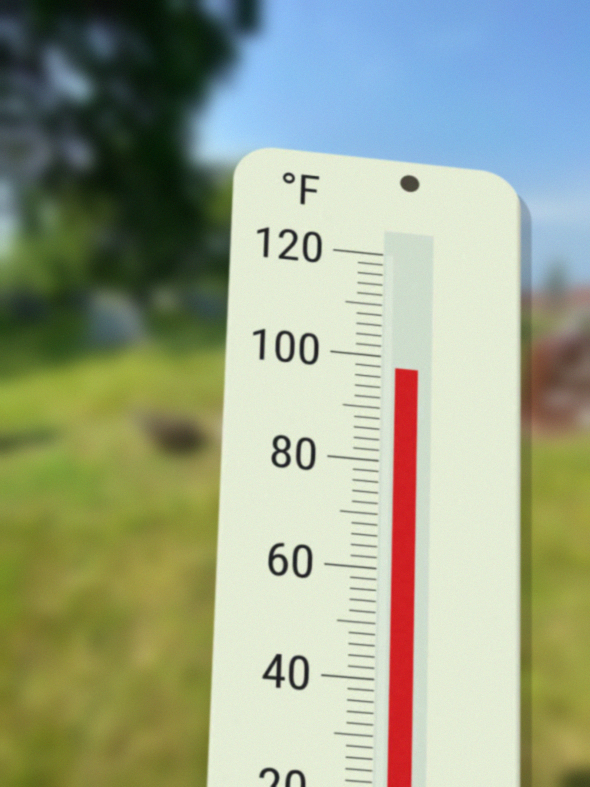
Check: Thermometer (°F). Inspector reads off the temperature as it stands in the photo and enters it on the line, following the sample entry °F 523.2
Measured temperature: °F 98
